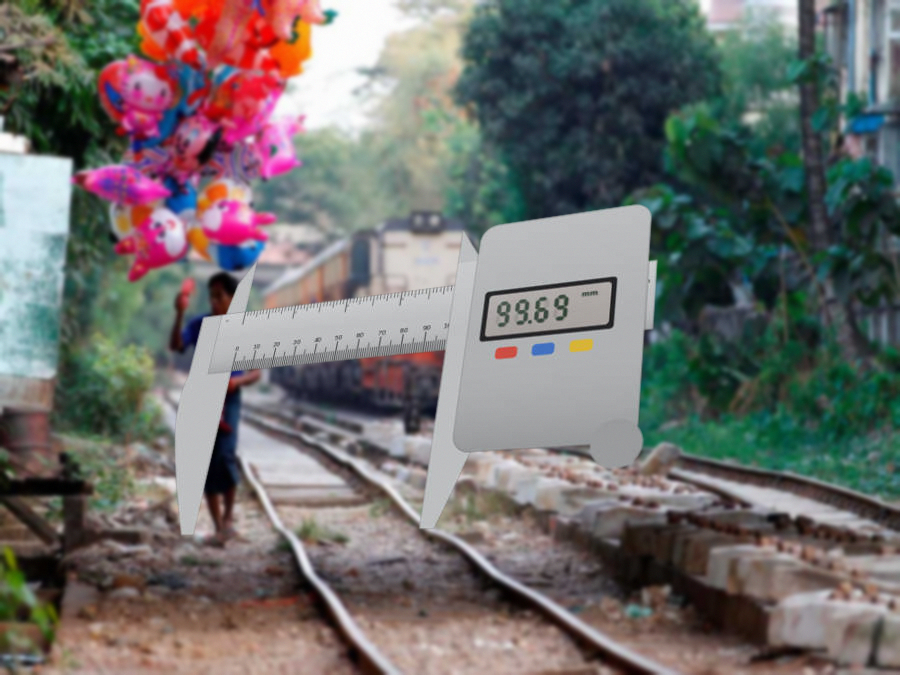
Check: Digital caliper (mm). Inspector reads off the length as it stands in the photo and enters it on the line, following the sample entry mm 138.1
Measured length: mm 99.69
